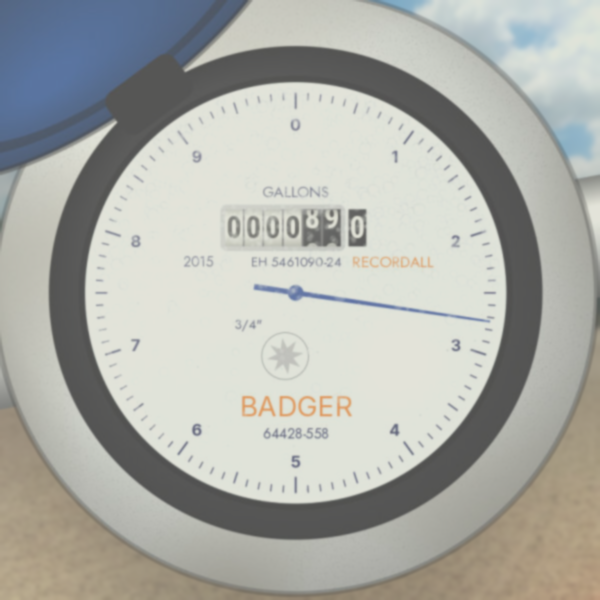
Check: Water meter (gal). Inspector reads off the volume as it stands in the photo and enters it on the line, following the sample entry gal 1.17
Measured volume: gal 892.7
